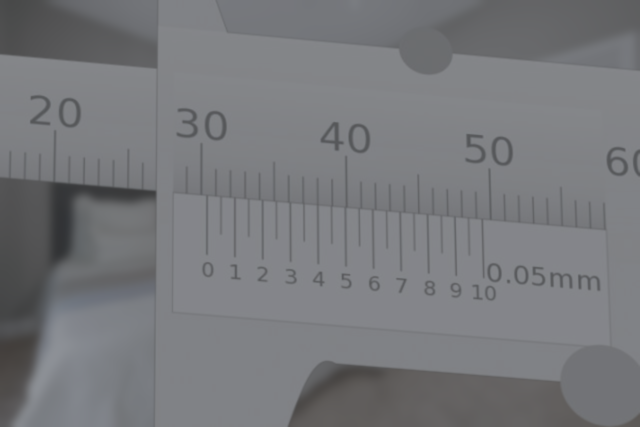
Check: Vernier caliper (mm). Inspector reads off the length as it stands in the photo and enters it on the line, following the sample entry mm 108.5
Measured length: mm 30.4
